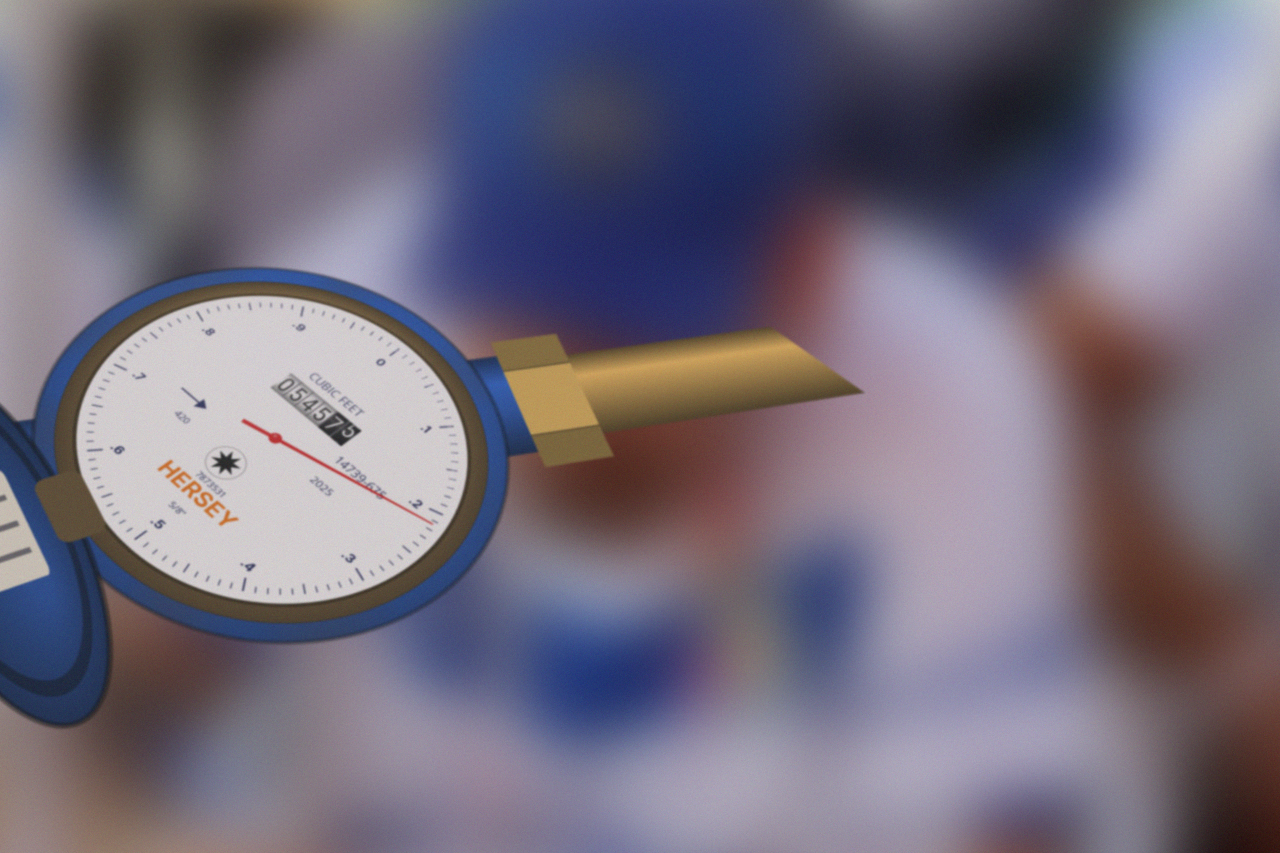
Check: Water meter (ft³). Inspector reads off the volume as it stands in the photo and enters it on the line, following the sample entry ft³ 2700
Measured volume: ft³ 54575.21
